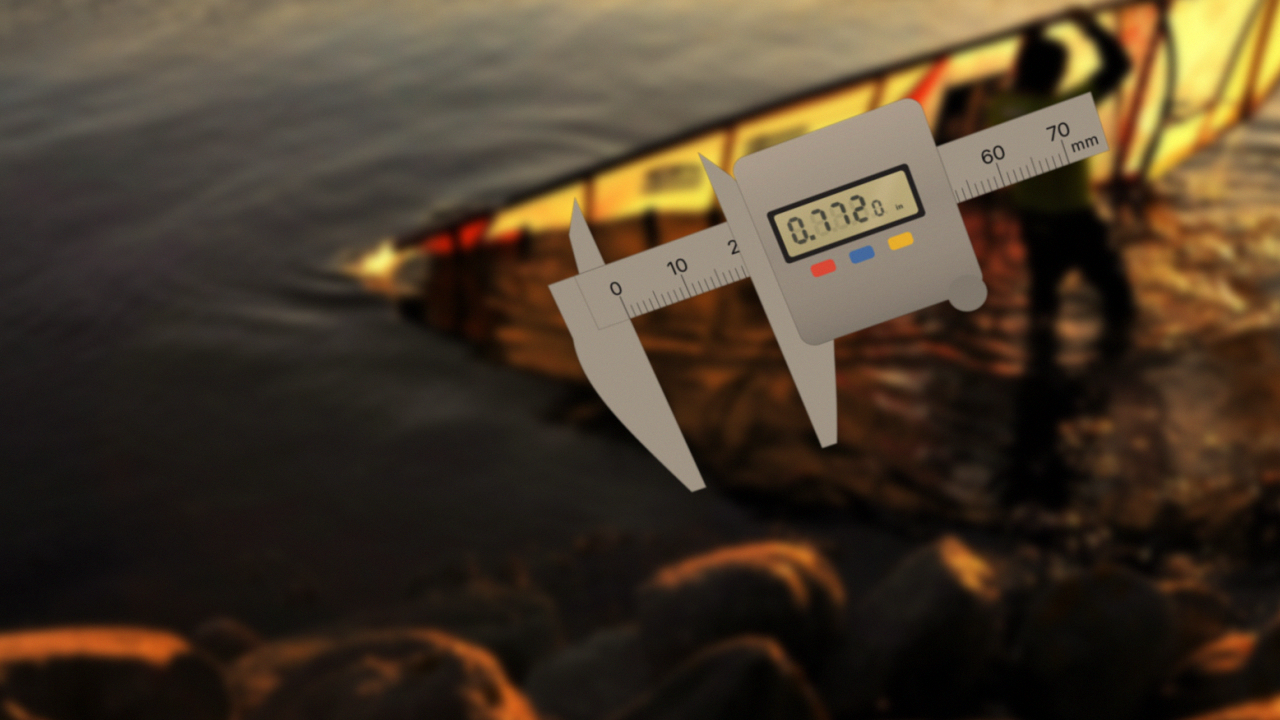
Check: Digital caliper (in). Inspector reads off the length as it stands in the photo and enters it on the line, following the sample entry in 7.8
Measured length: in 0.7720
